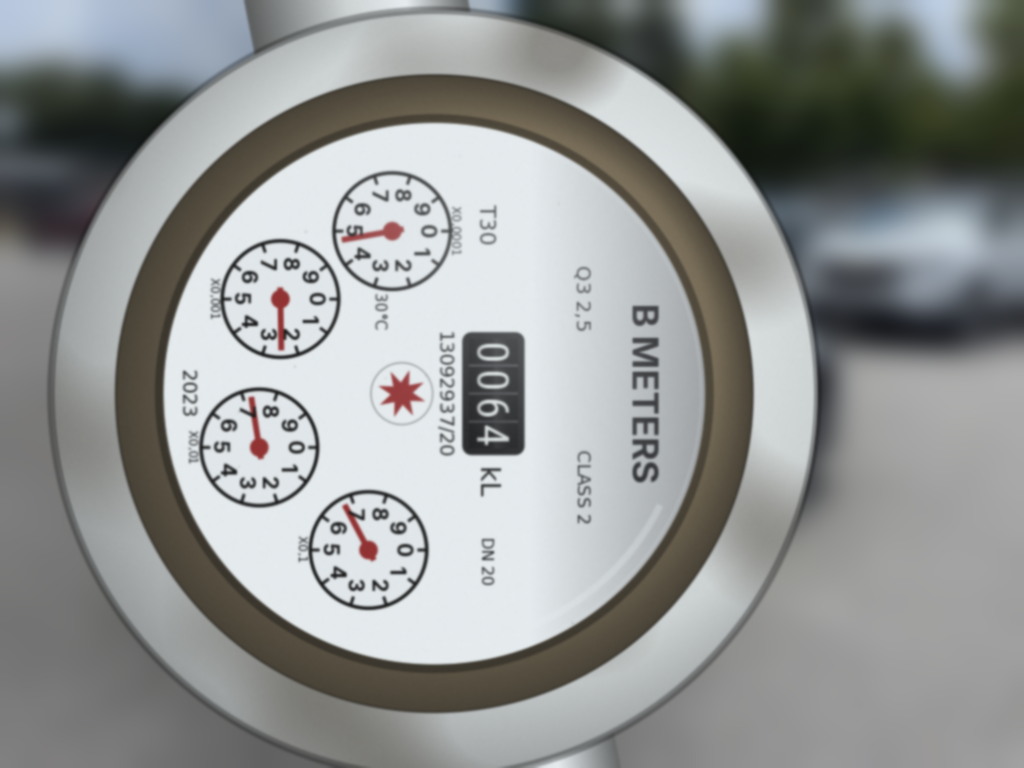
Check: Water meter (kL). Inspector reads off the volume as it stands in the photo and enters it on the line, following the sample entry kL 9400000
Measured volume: kL 64.6724
